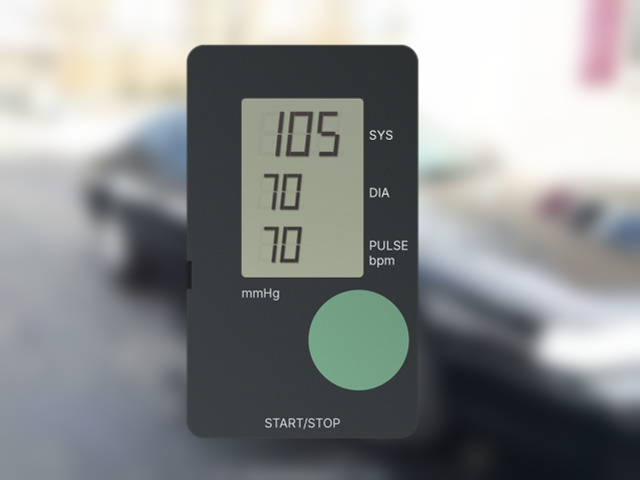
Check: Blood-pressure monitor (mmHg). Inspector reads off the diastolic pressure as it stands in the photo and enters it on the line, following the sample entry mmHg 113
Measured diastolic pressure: mmHg 70
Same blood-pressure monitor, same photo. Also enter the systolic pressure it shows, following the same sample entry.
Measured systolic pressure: mmHg 105
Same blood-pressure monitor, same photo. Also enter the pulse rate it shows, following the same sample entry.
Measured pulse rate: bpm 70
